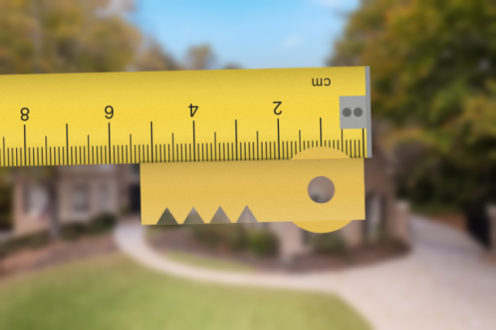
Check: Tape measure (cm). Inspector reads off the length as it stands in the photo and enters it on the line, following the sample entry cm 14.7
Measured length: cm 5.3
